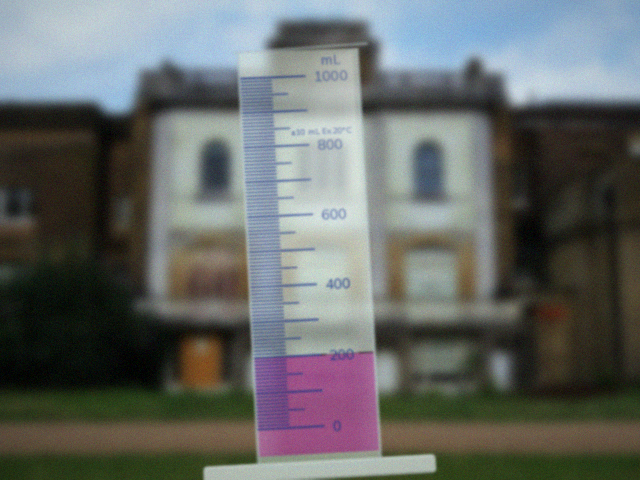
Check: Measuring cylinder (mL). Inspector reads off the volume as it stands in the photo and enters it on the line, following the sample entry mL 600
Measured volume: mL 200
